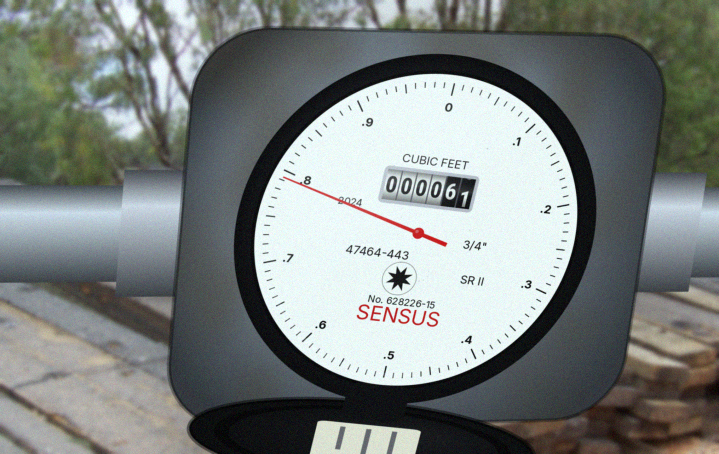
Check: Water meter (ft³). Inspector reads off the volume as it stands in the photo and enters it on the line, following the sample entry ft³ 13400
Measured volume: ft³ 60.79
